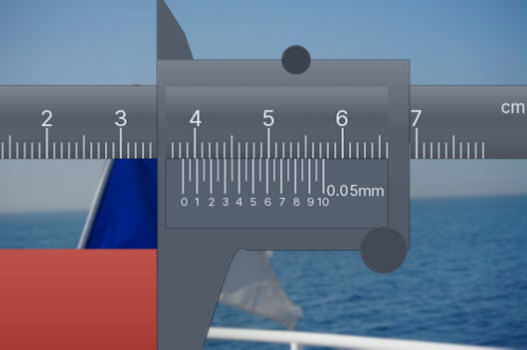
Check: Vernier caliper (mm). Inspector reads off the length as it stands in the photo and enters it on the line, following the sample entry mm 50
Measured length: mm 38.4
